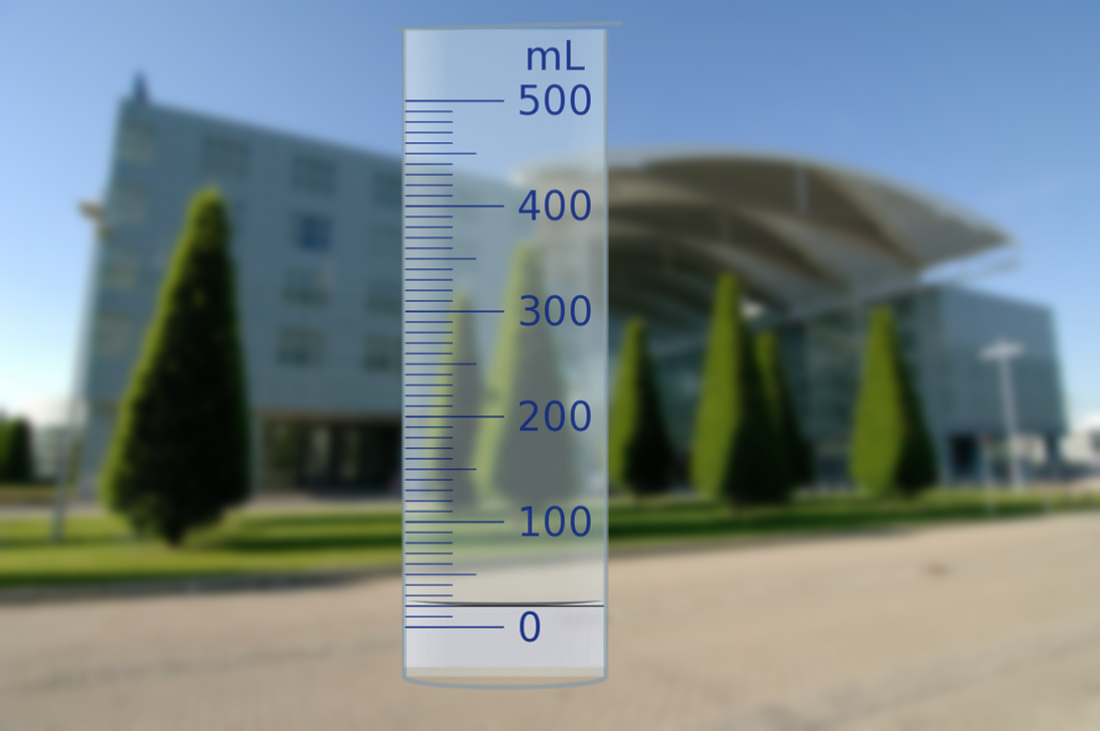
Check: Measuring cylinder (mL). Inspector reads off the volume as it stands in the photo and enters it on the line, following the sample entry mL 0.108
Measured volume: mL 20
